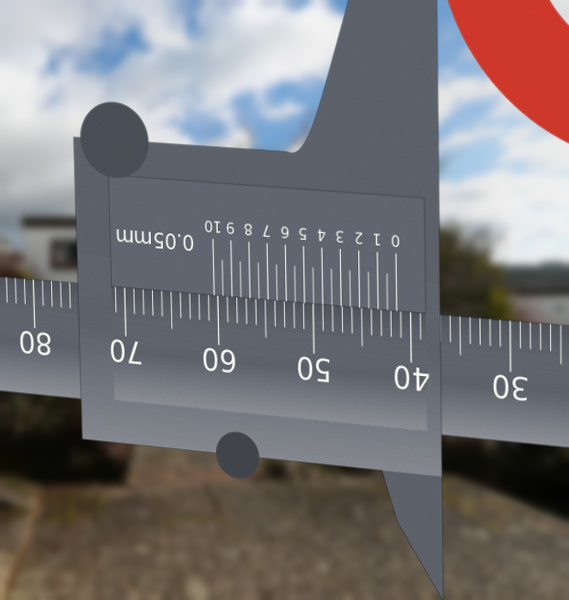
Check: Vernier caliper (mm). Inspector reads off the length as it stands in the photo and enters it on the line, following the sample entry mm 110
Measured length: mm 41.4
